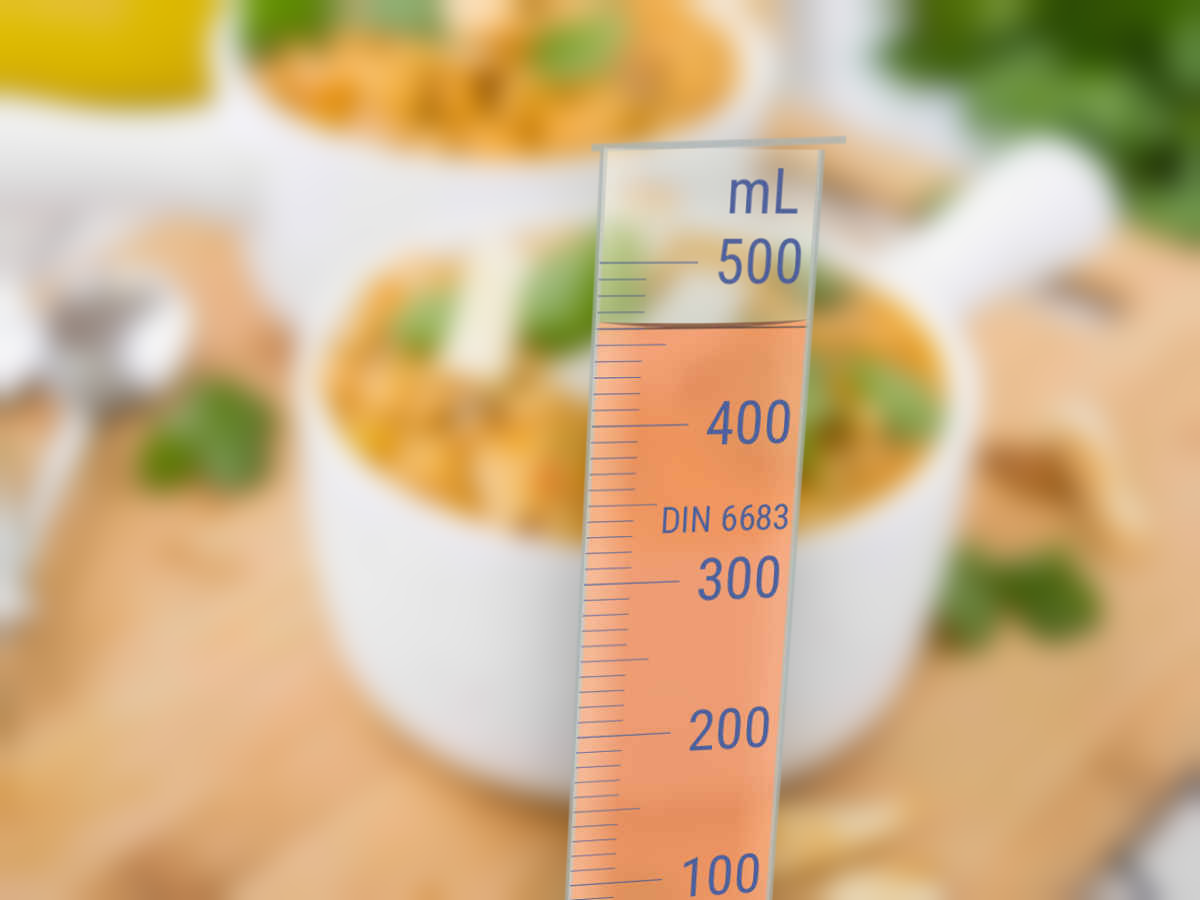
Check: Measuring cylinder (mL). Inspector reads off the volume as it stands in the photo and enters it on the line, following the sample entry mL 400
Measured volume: mL 460
